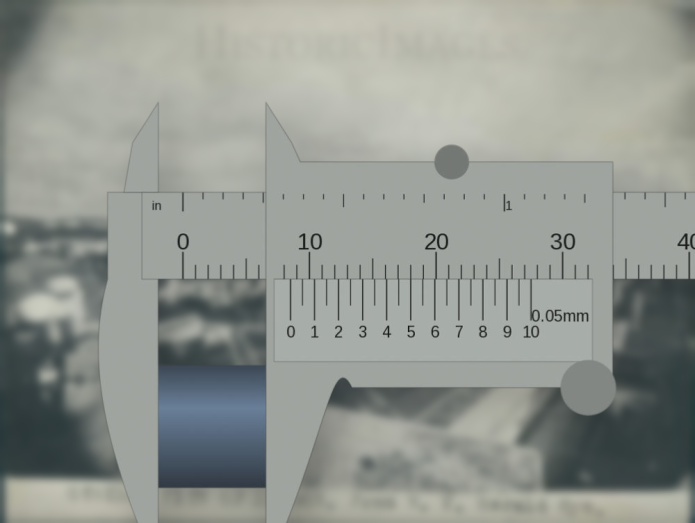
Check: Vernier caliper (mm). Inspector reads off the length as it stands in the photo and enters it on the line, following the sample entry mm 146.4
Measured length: mm 8.5
